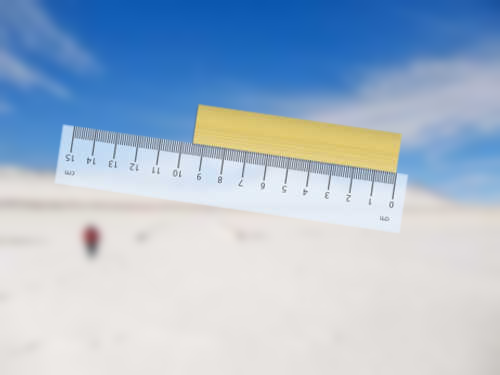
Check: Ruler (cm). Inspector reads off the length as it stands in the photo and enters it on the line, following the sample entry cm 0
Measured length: cm 9.5
